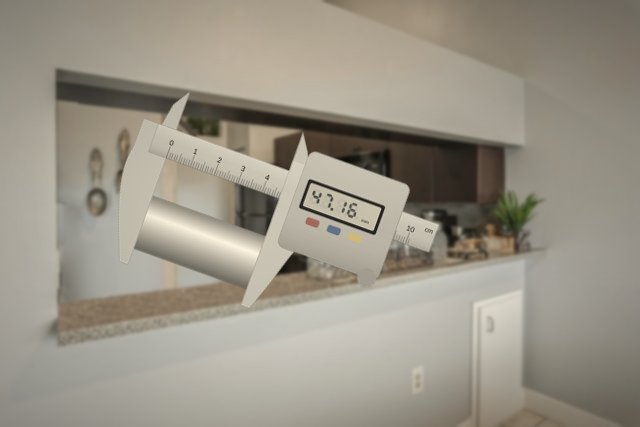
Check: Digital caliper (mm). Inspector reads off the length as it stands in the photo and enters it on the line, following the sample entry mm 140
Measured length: mm 47.16
